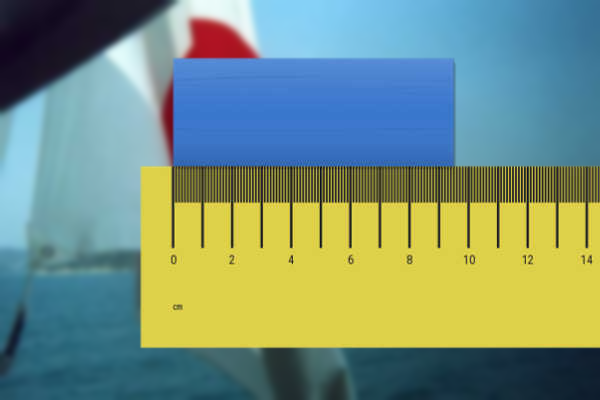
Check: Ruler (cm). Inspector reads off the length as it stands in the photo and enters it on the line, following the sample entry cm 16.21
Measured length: cm 9.5
